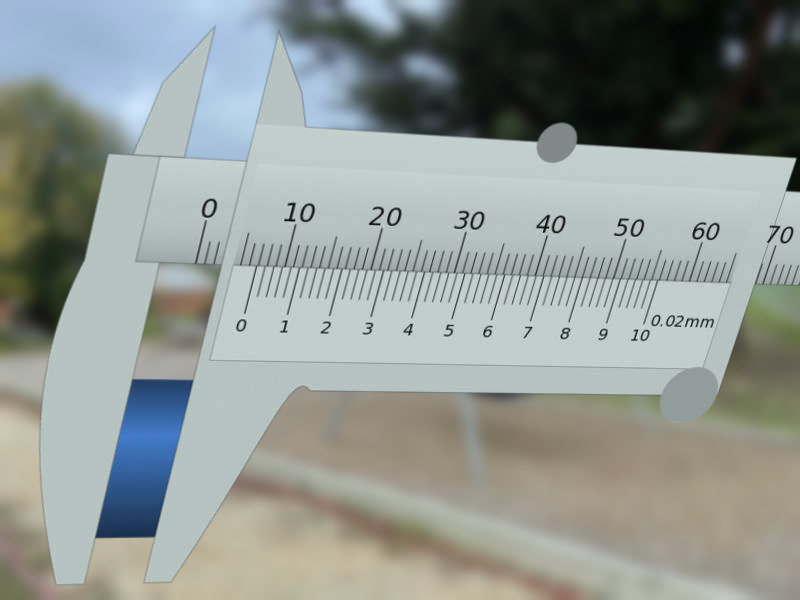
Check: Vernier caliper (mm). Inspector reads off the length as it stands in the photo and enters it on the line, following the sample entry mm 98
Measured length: mm 6.8
